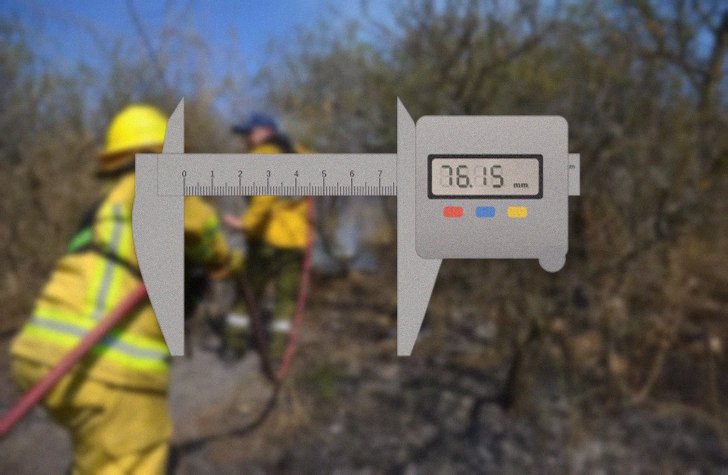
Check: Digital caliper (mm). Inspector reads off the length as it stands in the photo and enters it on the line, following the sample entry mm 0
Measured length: mm 76.15
